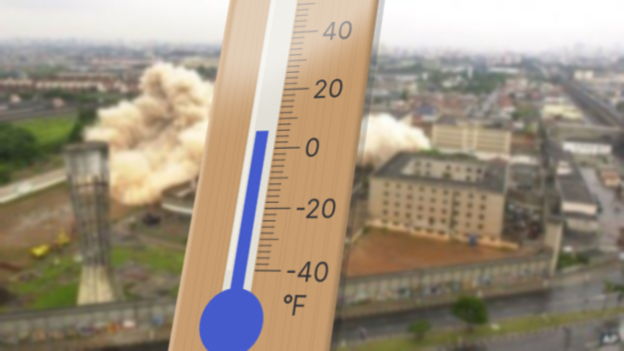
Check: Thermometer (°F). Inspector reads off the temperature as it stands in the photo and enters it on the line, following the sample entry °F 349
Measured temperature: °F 6
